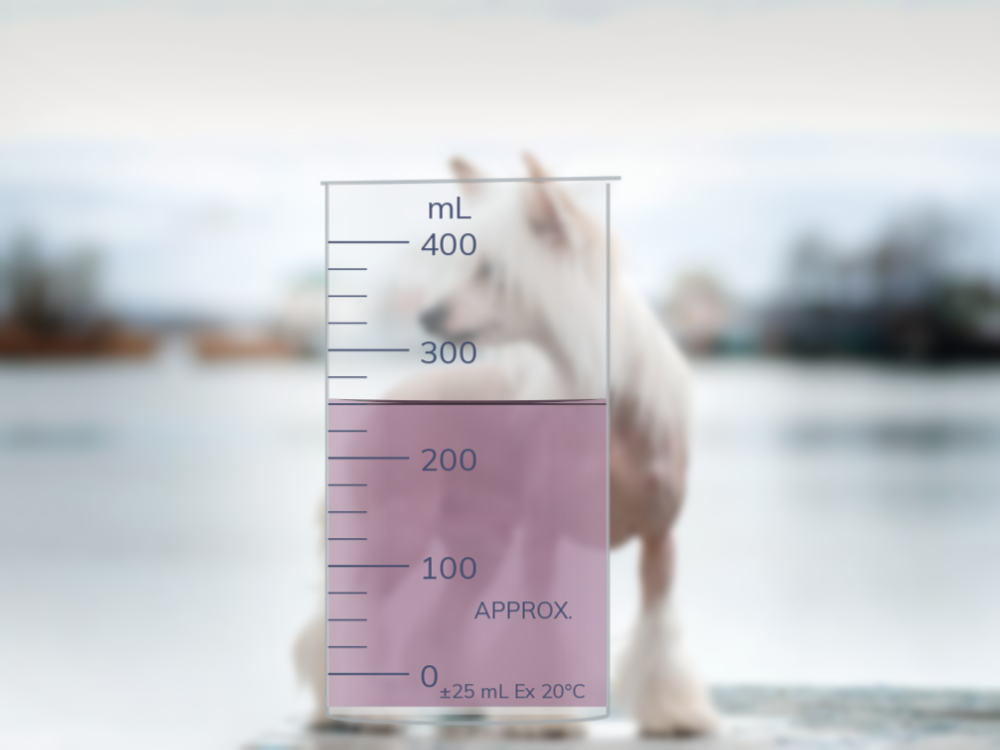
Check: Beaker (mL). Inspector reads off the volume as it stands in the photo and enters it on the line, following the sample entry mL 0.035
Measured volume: mL 250
